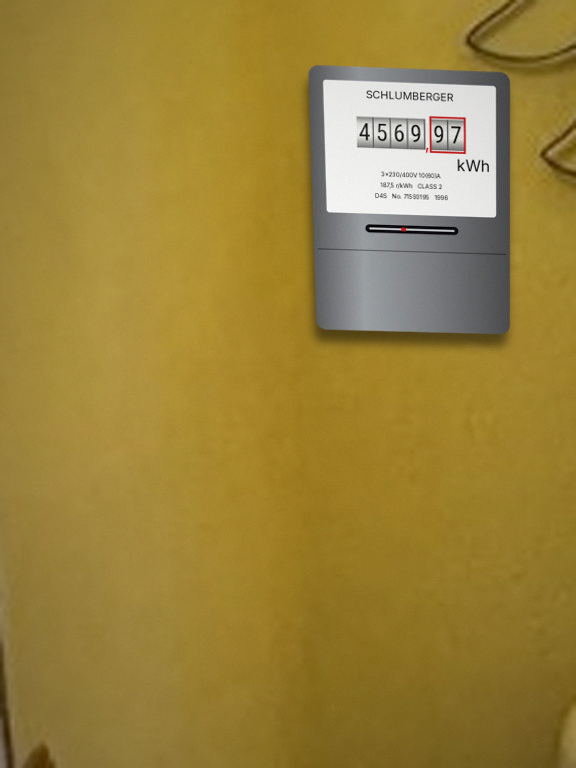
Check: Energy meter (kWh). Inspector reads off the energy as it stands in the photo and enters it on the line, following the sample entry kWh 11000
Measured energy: kWh 4569.97
